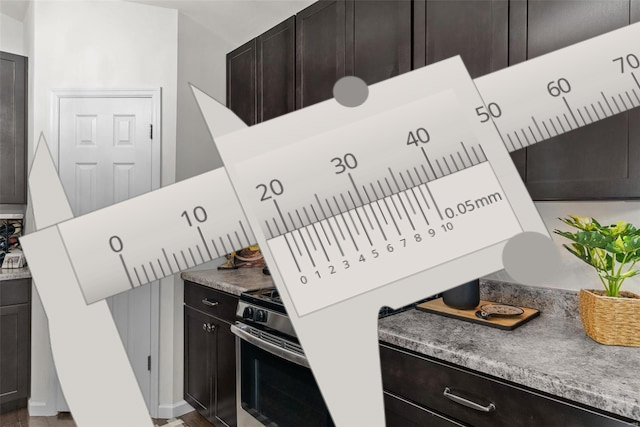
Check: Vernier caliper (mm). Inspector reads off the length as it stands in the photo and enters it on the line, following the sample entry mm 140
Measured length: mm 19.4
